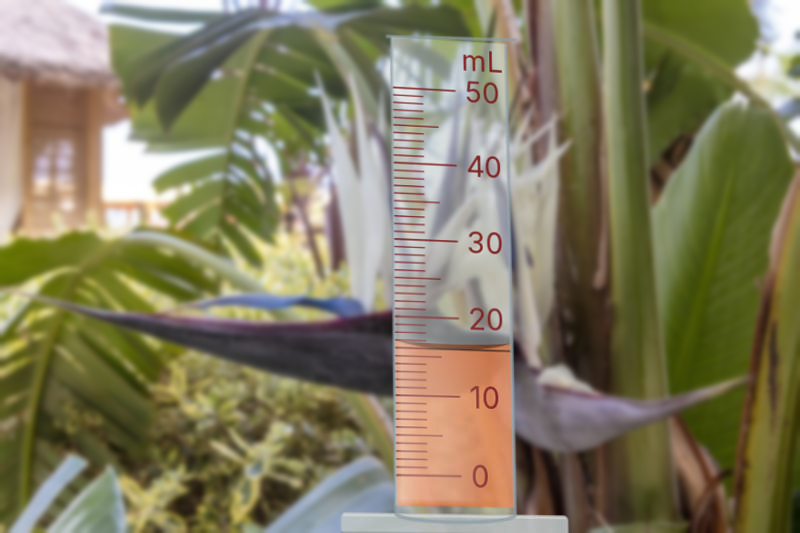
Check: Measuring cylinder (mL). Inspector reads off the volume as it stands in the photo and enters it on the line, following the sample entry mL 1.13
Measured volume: mL 16
